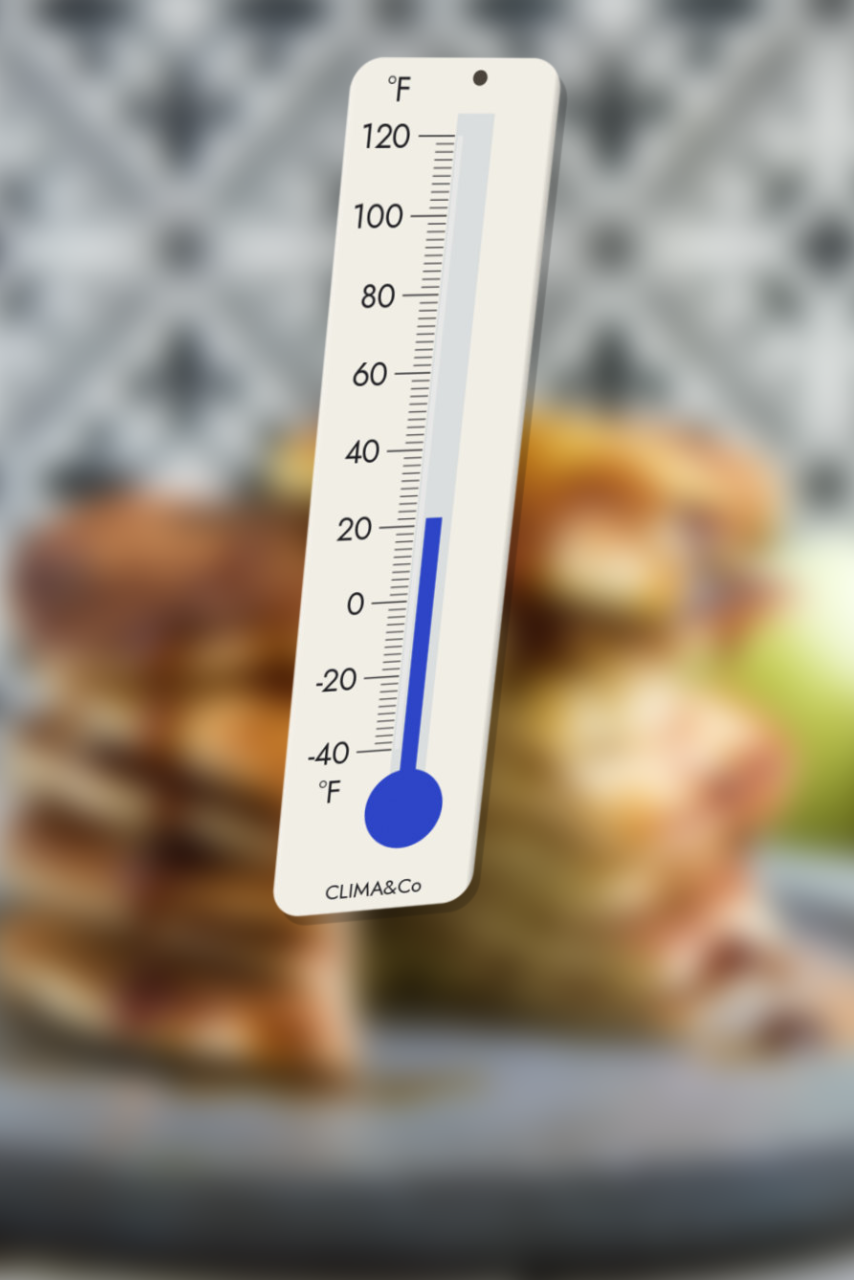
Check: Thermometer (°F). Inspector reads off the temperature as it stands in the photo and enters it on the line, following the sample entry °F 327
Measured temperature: °F 22
